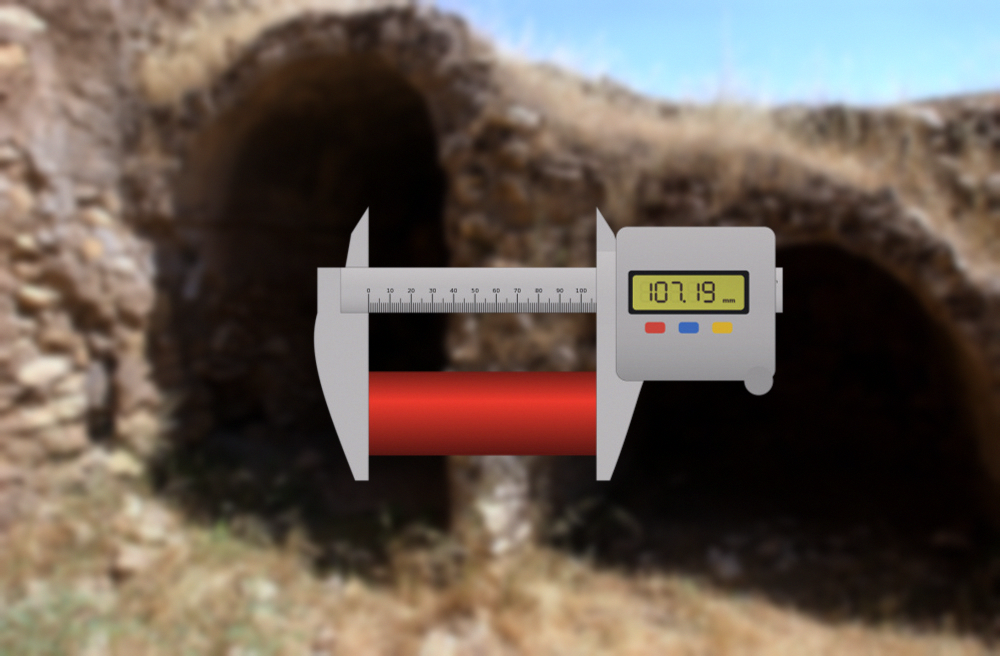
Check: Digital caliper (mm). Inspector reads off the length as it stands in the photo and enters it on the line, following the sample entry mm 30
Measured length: mm 107.19
